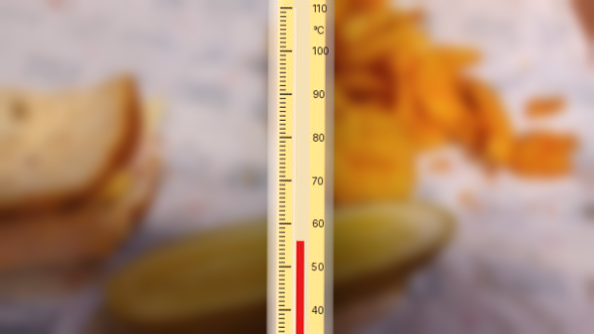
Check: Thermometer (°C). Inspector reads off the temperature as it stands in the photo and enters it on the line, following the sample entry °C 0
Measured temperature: °C 56
